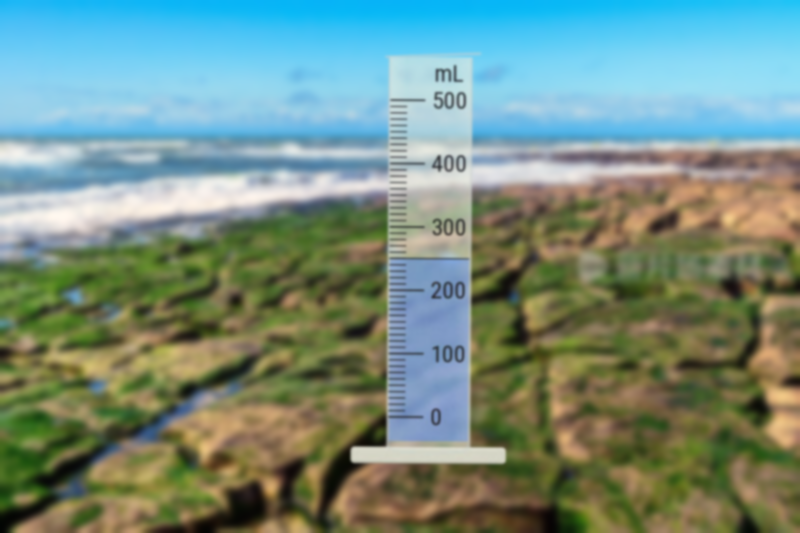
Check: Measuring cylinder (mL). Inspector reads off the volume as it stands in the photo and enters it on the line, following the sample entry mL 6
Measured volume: mL 250
